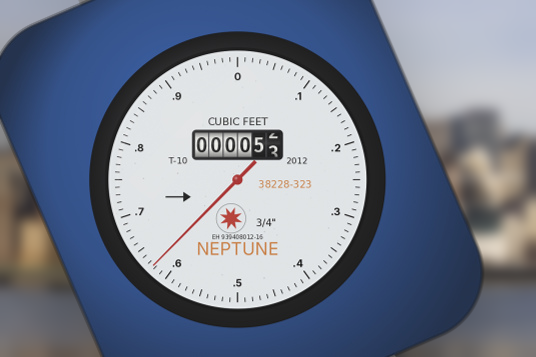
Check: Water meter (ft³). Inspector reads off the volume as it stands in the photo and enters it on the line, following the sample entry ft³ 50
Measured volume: ft³ 52.62
